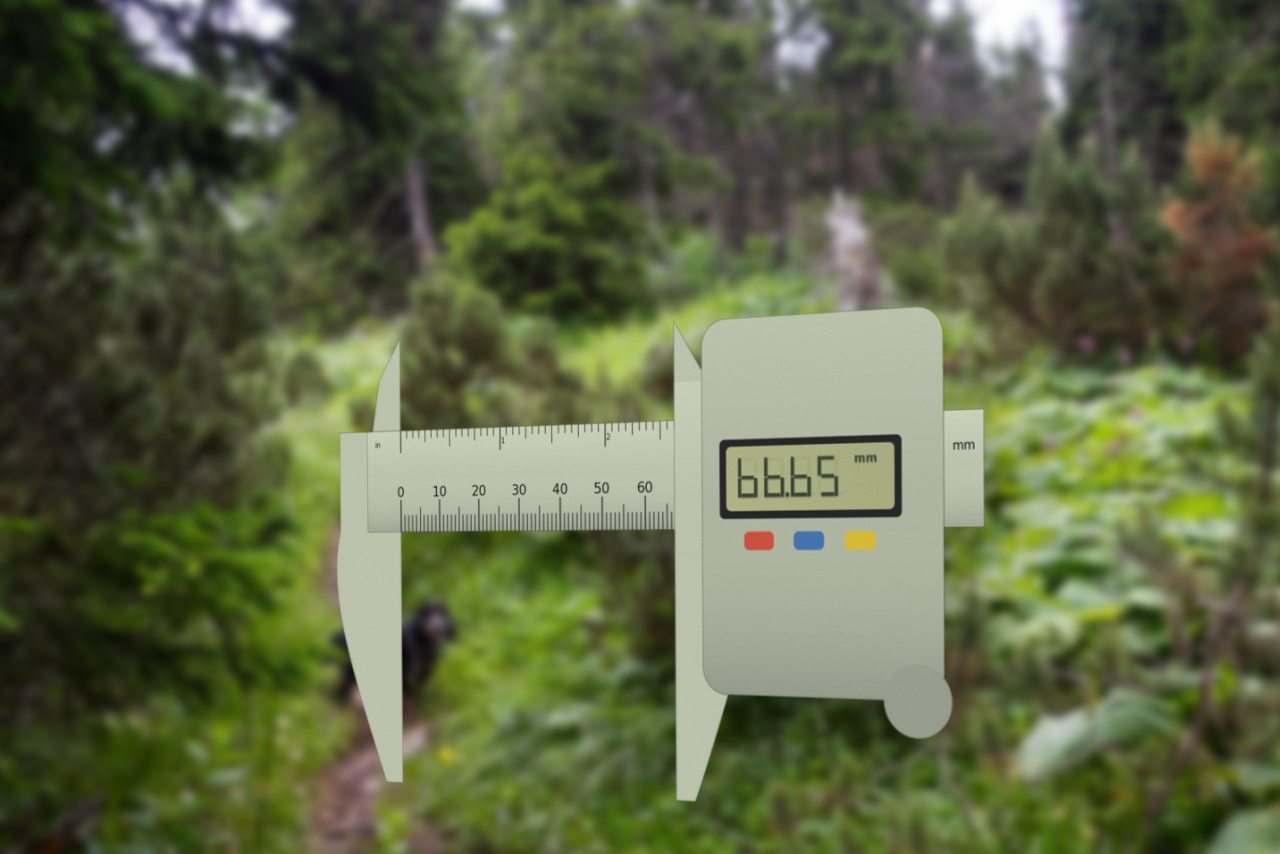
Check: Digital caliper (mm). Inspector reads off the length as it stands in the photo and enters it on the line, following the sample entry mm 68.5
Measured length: mm 66.65
